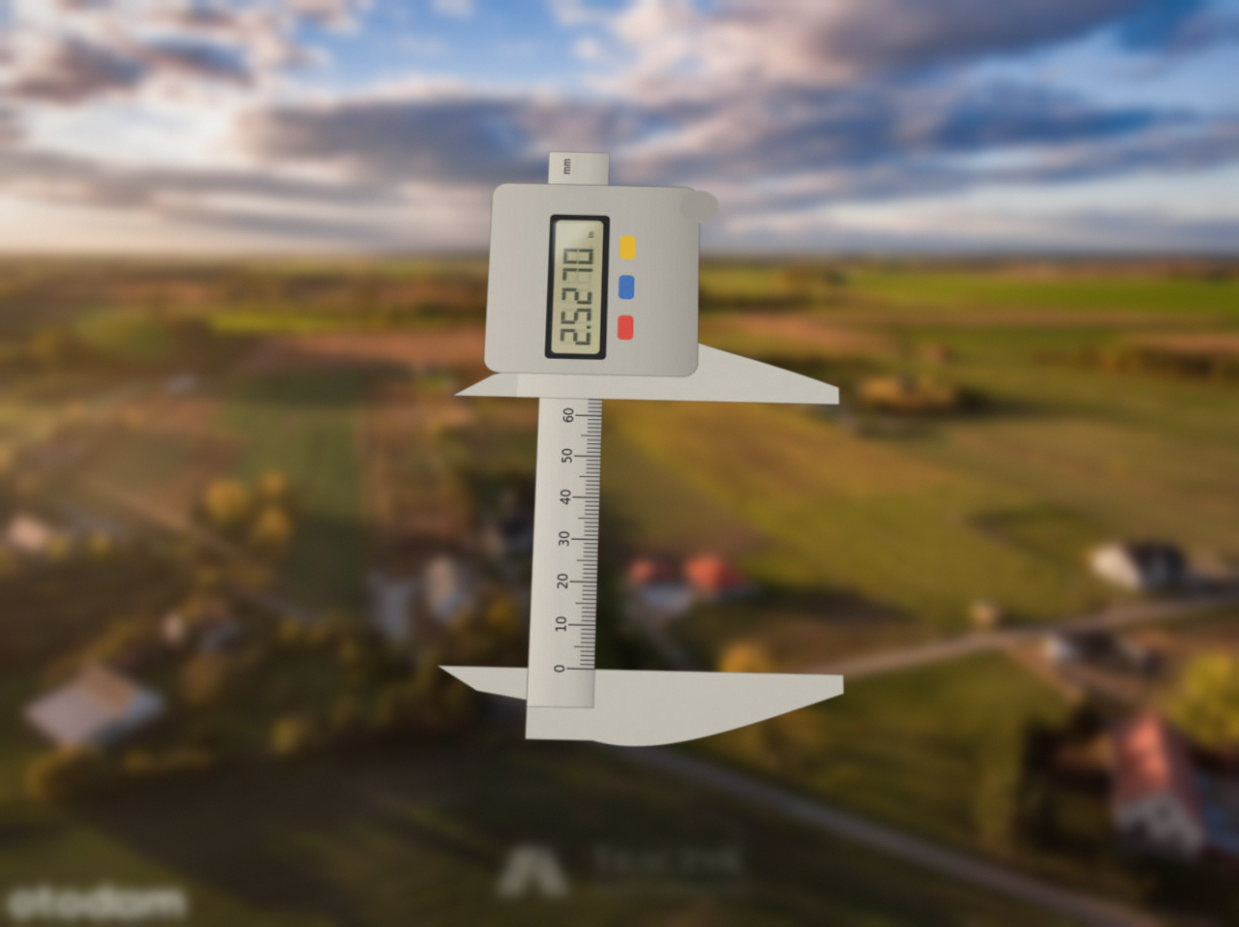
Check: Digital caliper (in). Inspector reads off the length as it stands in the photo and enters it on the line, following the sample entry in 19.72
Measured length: in 2.5270
